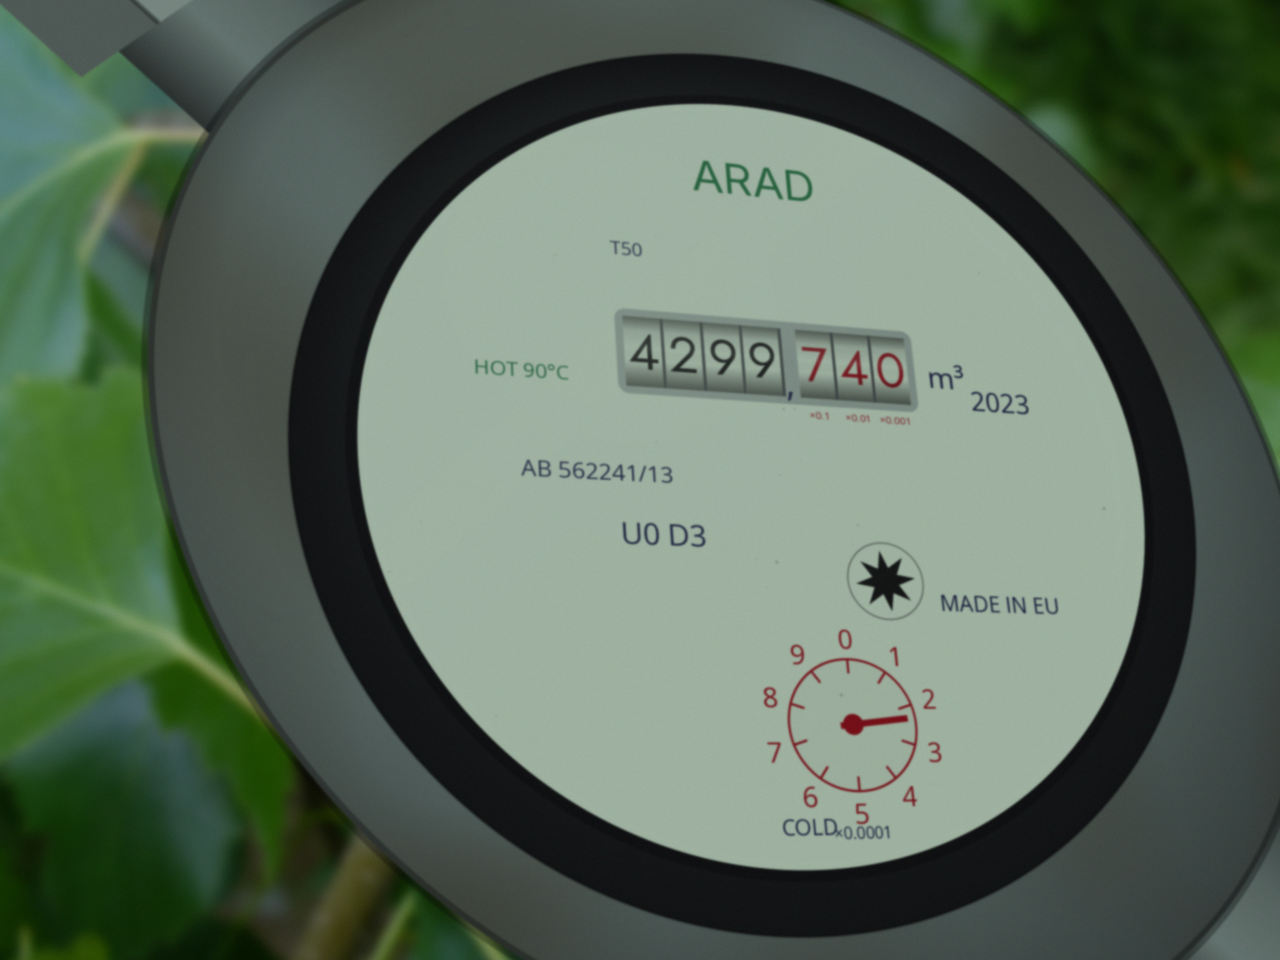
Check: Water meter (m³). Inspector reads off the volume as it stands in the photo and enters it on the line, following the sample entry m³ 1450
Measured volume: m³ 4299.7402
